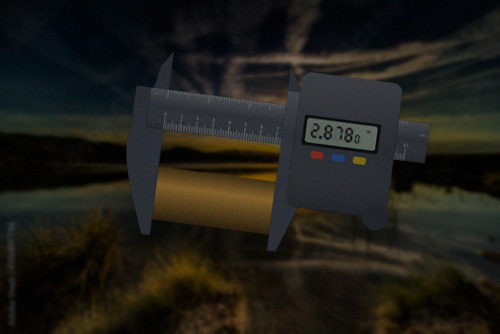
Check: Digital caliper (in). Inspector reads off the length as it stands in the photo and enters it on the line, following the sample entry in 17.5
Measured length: in 2.8780
